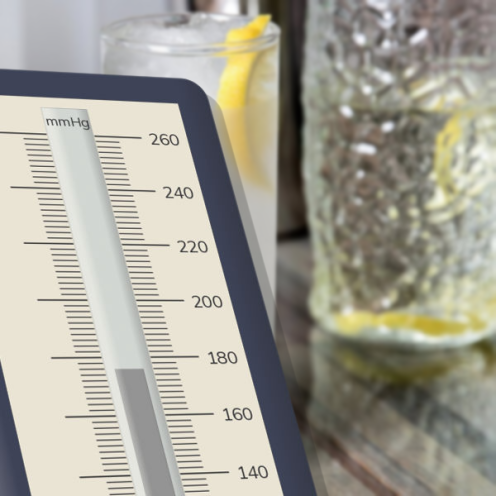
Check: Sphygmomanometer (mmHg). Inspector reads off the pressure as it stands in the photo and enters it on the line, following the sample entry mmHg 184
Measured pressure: mmHg 176
